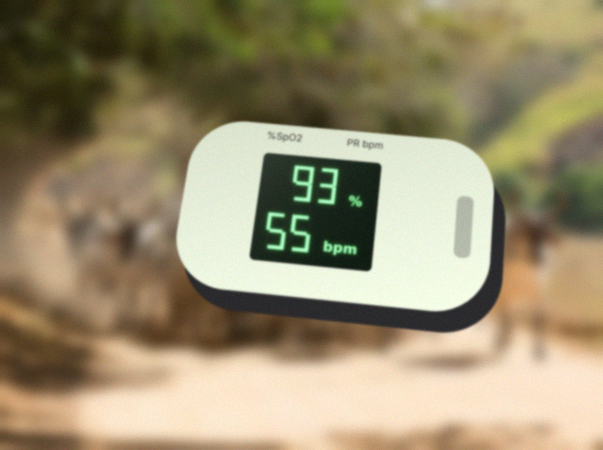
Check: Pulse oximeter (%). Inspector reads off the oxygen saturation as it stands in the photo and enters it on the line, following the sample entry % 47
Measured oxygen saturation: % 93
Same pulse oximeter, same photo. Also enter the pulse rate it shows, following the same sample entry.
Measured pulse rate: bpm 55
